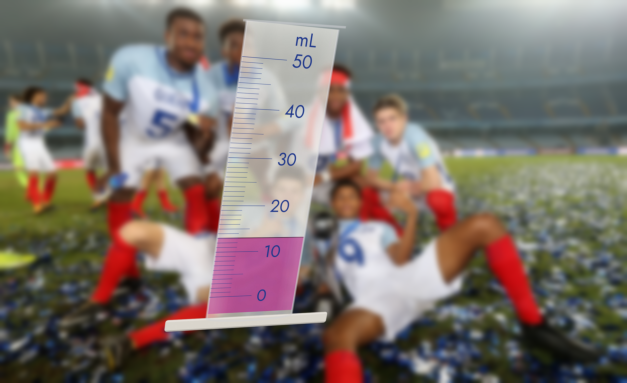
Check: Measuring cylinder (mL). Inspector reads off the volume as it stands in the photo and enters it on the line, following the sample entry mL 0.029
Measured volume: mL 13
